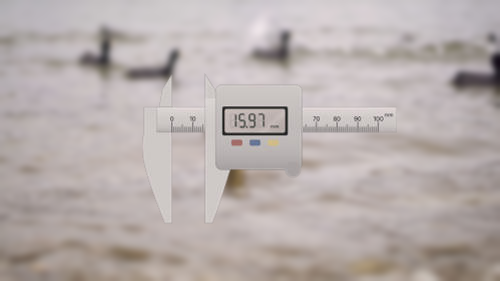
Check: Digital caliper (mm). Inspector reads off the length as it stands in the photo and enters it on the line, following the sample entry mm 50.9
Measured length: mm 15.97
